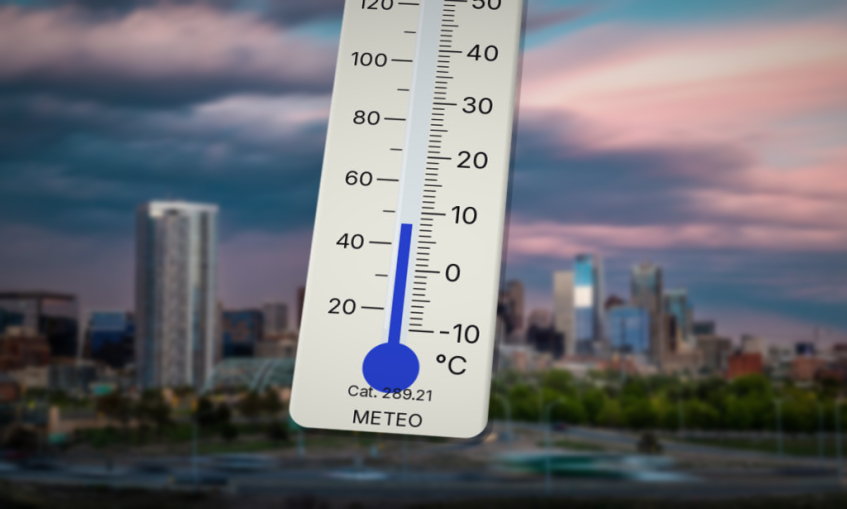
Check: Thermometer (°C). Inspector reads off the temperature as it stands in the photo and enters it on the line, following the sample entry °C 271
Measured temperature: °C 8
